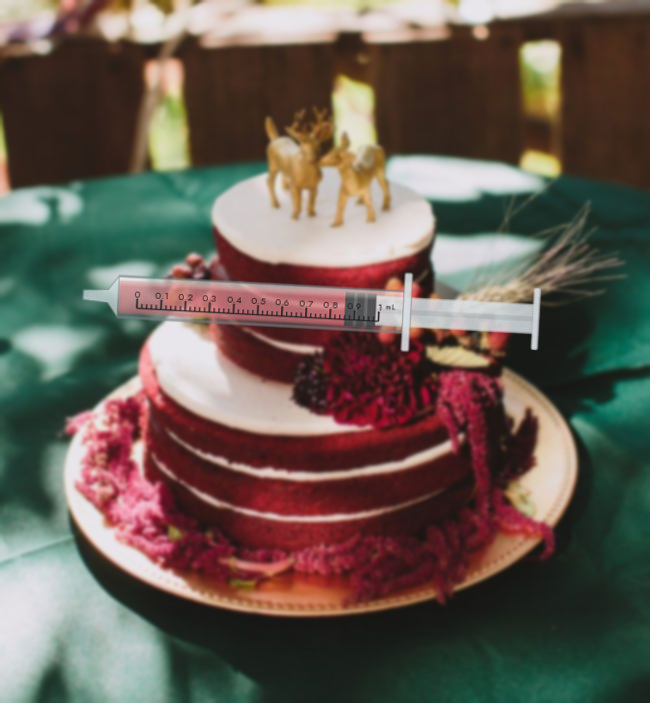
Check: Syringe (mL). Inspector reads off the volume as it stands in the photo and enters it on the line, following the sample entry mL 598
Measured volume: mL 0.86
